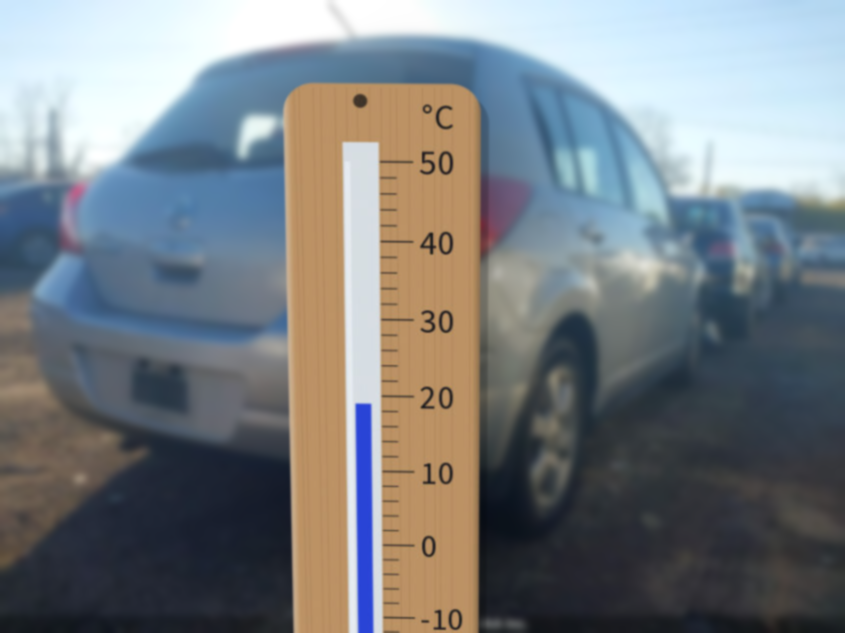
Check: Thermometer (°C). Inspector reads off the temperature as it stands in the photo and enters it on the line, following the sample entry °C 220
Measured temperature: °C 19
